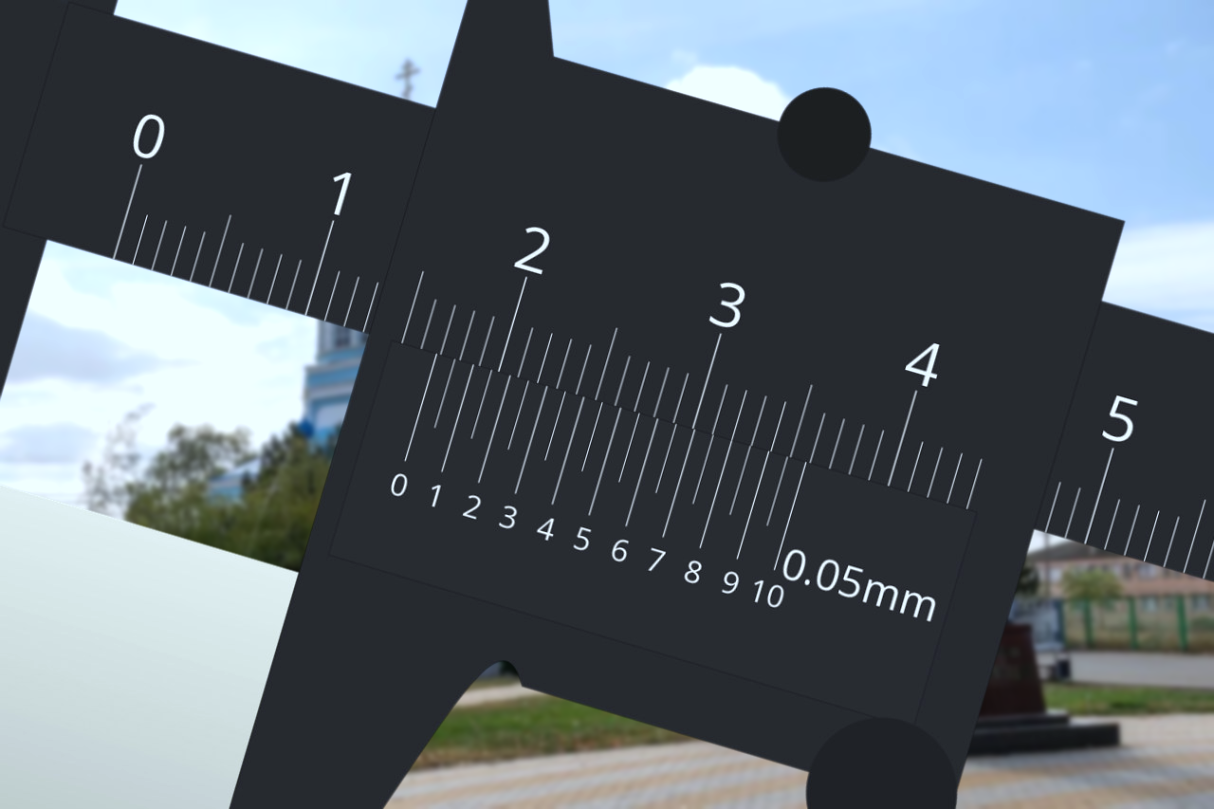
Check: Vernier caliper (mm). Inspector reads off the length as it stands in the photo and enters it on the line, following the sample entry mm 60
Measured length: mm 16.8
